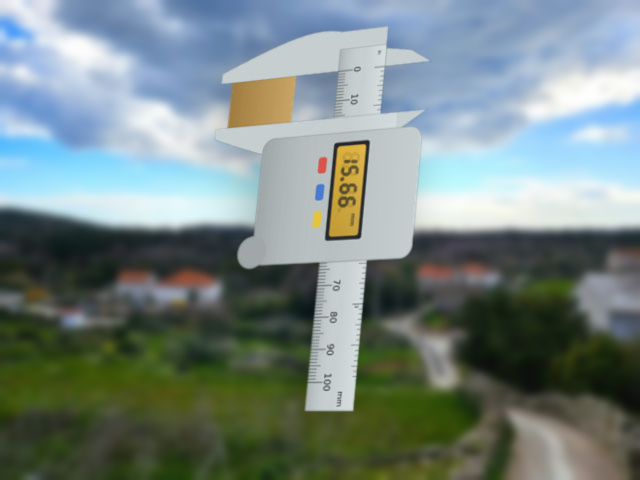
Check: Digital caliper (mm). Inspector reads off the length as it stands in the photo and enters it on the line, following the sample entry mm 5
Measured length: mm 15.66
